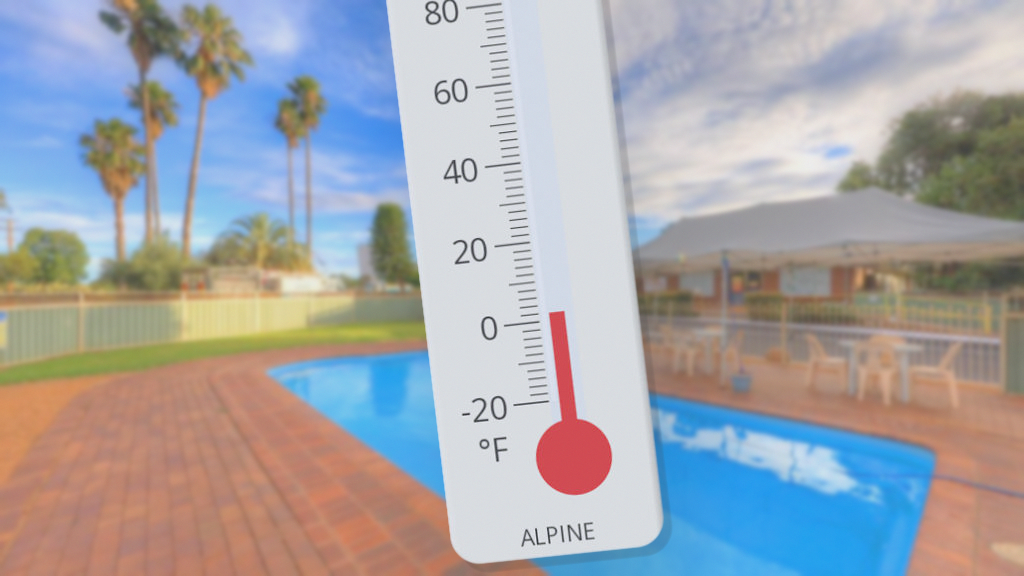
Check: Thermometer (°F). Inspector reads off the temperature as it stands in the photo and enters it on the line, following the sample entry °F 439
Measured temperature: °F 2
